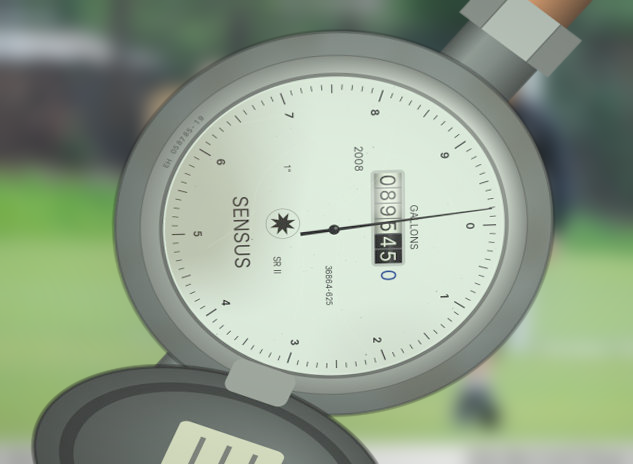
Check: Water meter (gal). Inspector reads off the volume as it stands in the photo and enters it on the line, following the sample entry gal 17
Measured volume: gal 895449.8
